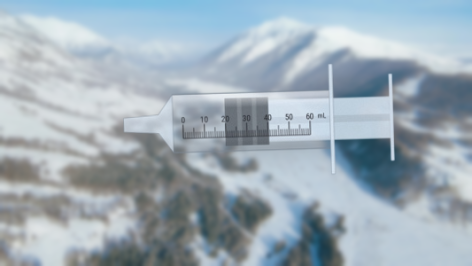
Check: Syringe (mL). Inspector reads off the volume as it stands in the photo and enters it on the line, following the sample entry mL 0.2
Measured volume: mL 20
